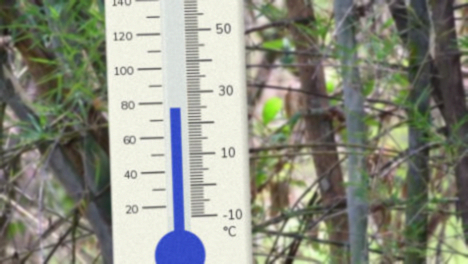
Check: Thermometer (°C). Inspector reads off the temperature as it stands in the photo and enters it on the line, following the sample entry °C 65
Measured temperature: °C 25
